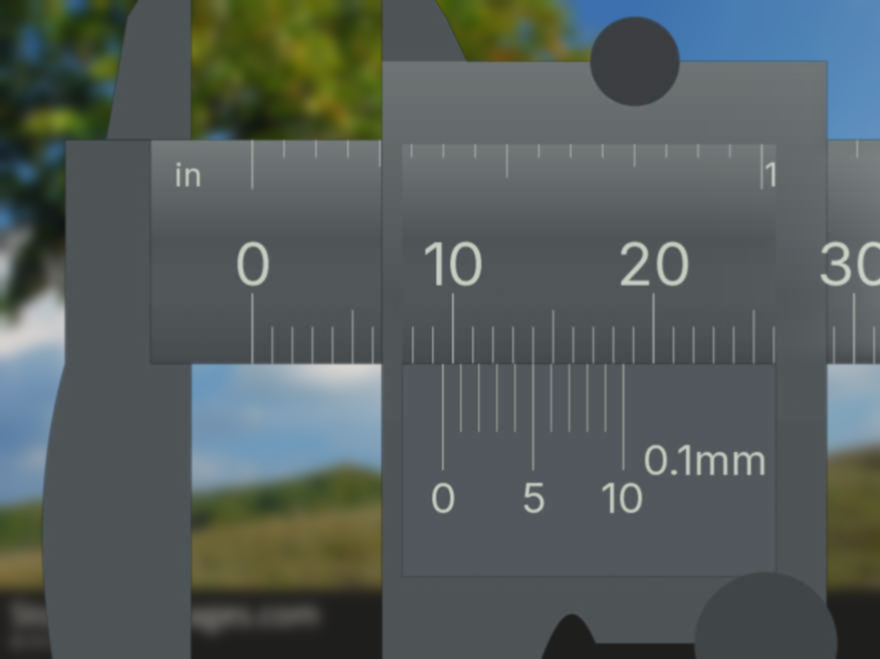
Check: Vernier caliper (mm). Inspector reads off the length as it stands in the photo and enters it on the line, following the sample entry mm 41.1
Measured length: mm 9.5
